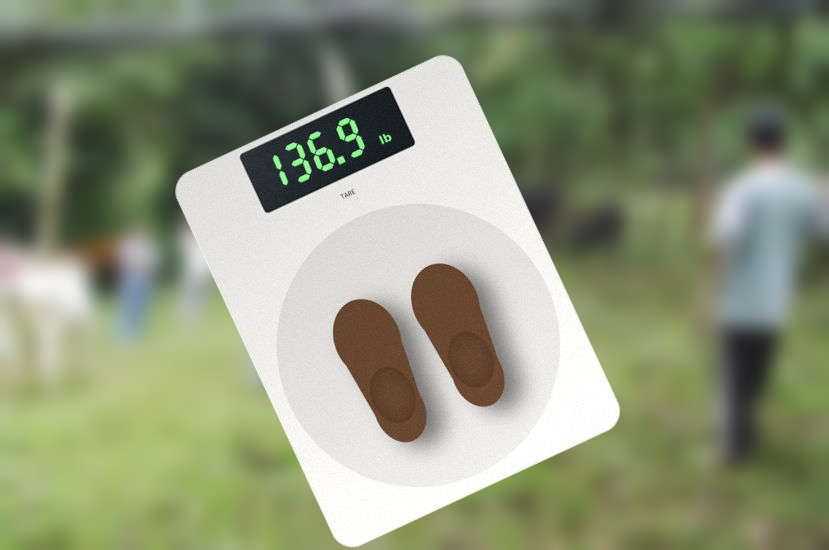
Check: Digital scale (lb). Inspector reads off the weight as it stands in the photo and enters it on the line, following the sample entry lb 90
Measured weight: lb 136.9
